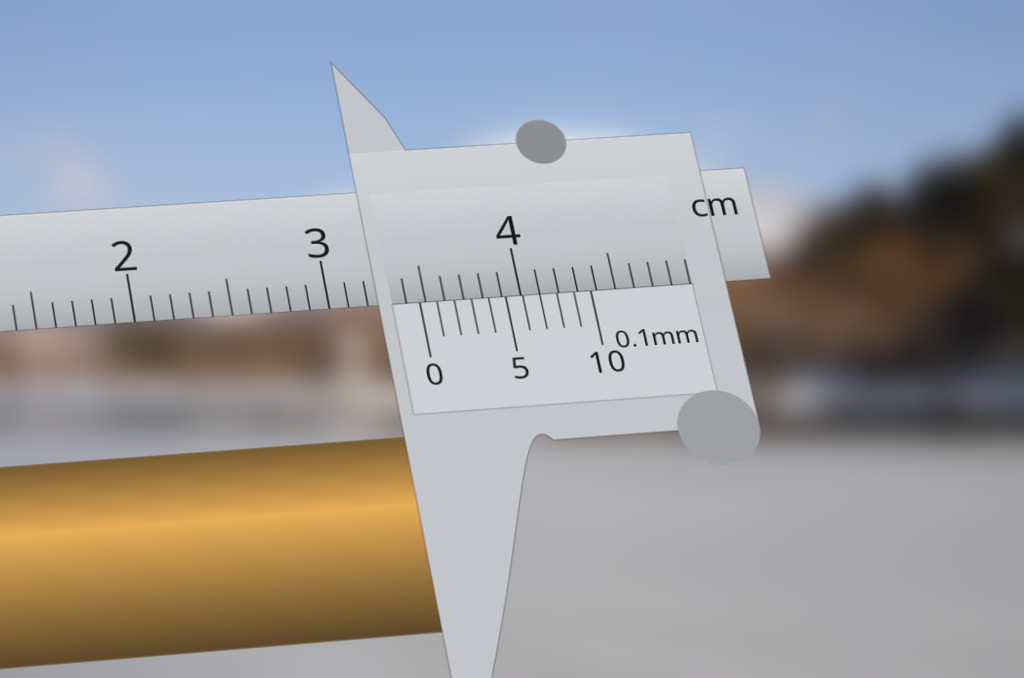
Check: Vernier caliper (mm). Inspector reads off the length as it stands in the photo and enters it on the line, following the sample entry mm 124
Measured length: mm 34.7
